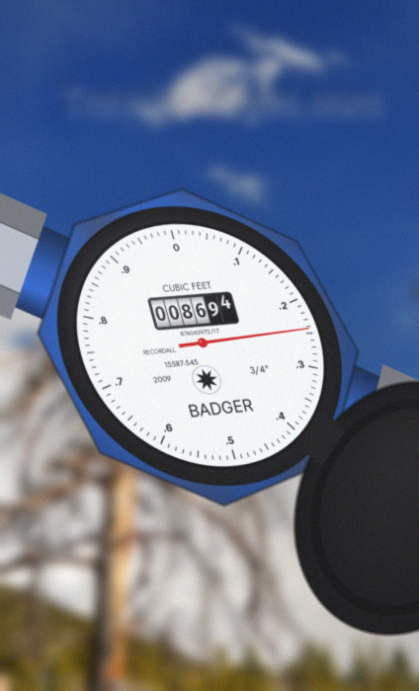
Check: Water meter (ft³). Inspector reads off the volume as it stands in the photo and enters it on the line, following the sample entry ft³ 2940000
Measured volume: ft³ 8694.24
